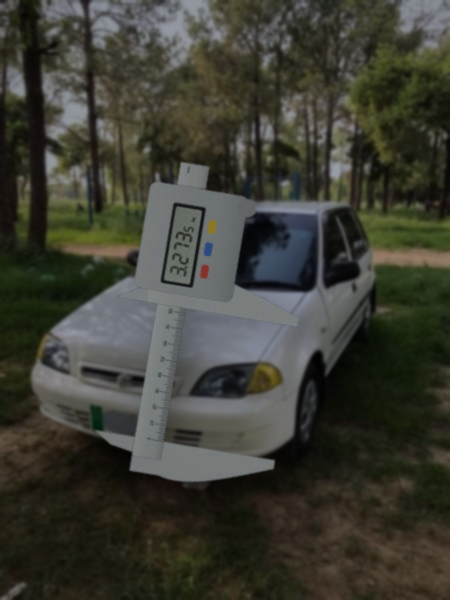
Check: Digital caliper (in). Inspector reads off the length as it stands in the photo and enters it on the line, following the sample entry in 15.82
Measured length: in 3.2735
